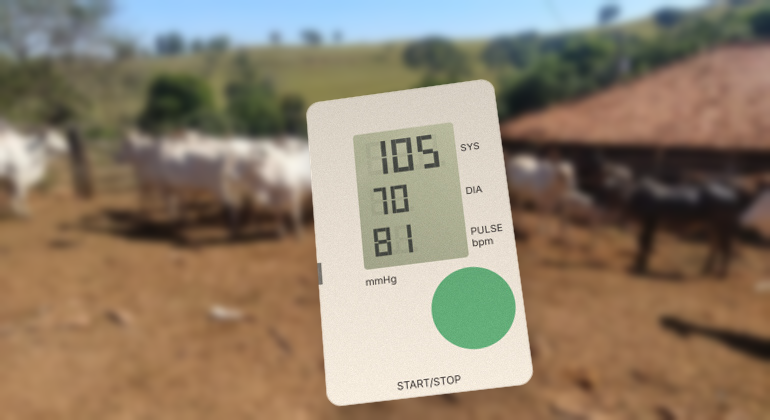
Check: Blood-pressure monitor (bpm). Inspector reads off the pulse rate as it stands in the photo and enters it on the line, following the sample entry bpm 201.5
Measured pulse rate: bpm 81
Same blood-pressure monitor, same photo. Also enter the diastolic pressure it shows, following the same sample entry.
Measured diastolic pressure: mmHg 70
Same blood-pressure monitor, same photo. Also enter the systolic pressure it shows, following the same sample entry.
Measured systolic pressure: mmHg 105
